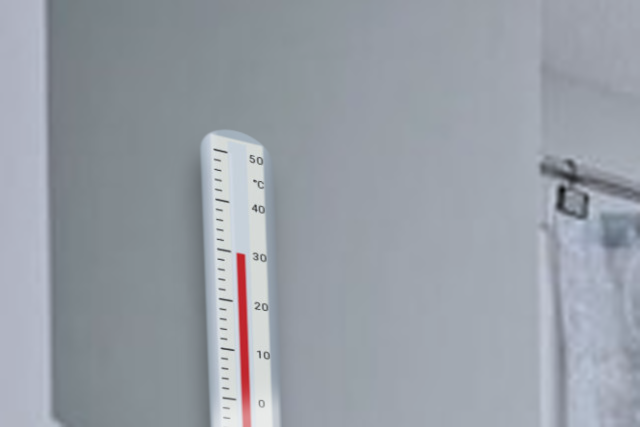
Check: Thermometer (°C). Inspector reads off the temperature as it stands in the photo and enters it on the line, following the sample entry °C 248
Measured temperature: °C 30
